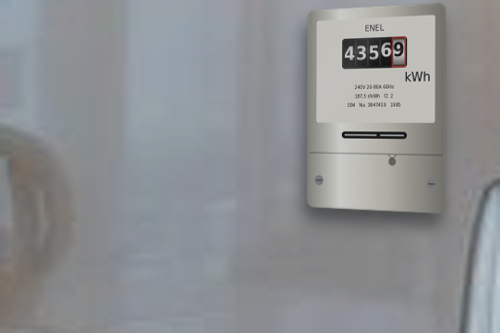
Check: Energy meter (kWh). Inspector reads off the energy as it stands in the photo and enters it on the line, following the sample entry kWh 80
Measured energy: kWh 4356.9
